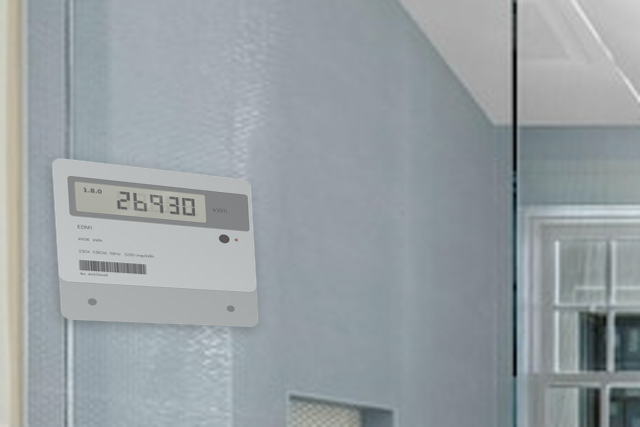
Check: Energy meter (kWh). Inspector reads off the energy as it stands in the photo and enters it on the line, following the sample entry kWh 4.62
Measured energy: kWh 26930
